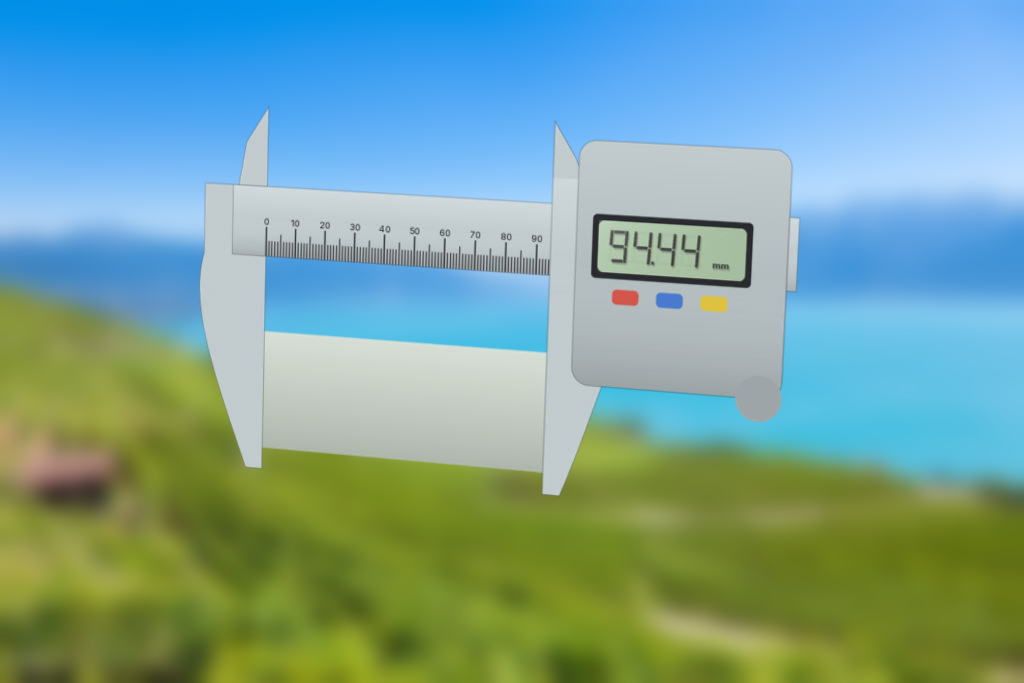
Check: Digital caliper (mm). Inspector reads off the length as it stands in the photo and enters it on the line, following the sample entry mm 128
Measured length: mm 94.44
